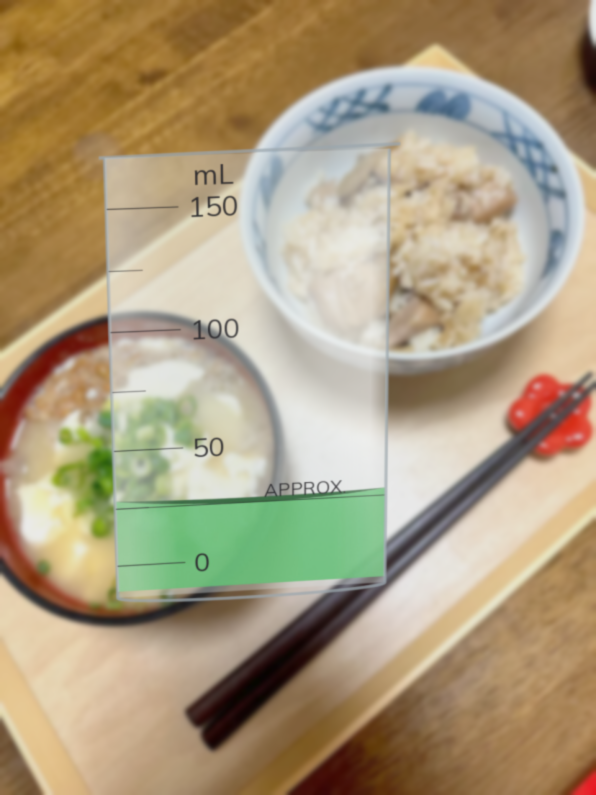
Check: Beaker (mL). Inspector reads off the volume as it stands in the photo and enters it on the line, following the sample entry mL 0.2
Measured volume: mL 25
